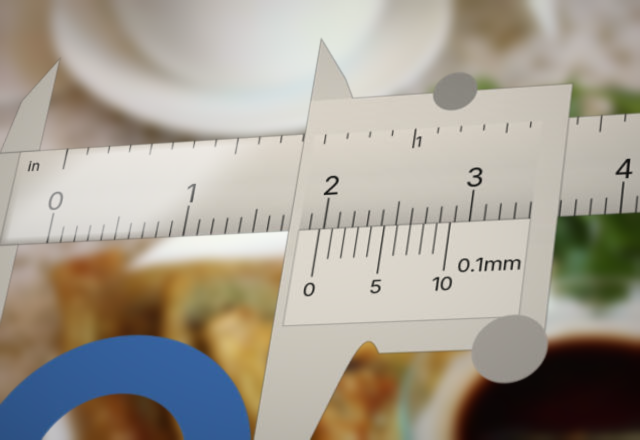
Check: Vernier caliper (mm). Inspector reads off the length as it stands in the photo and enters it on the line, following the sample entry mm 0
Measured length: mm 19.7
